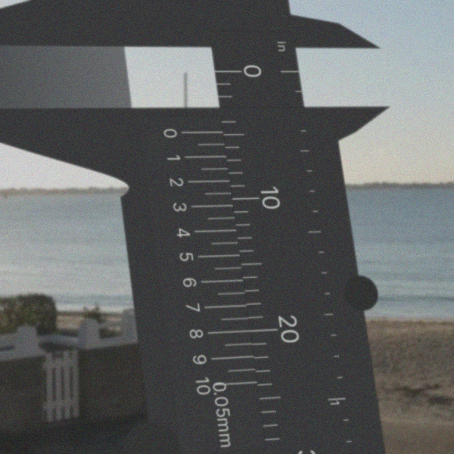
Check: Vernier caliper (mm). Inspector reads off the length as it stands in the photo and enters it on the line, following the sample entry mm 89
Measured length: mm 4.8
